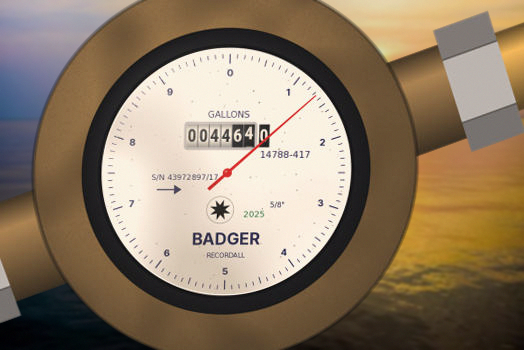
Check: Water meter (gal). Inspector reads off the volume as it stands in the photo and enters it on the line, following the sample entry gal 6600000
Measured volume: gal 44641.3
